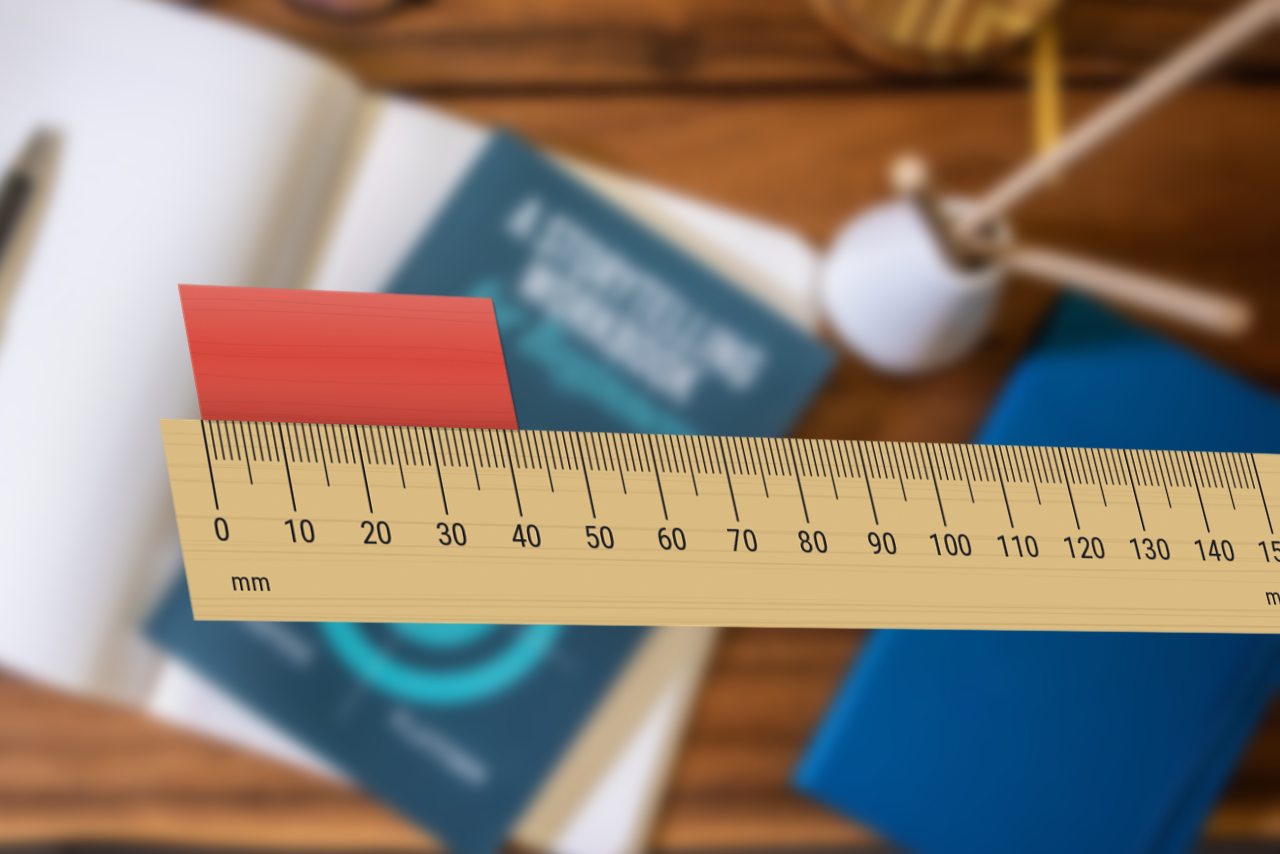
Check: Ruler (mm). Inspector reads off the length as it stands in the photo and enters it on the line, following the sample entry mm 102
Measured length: mm 42
